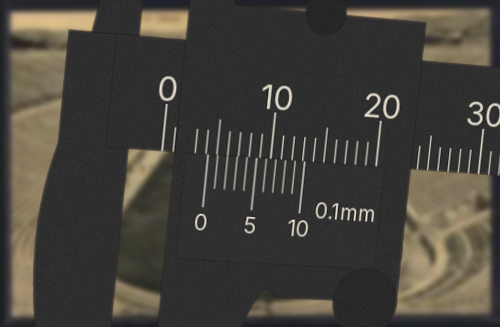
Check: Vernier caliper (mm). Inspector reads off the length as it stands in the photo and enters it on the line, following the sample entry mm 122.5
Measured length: mm 4.2
